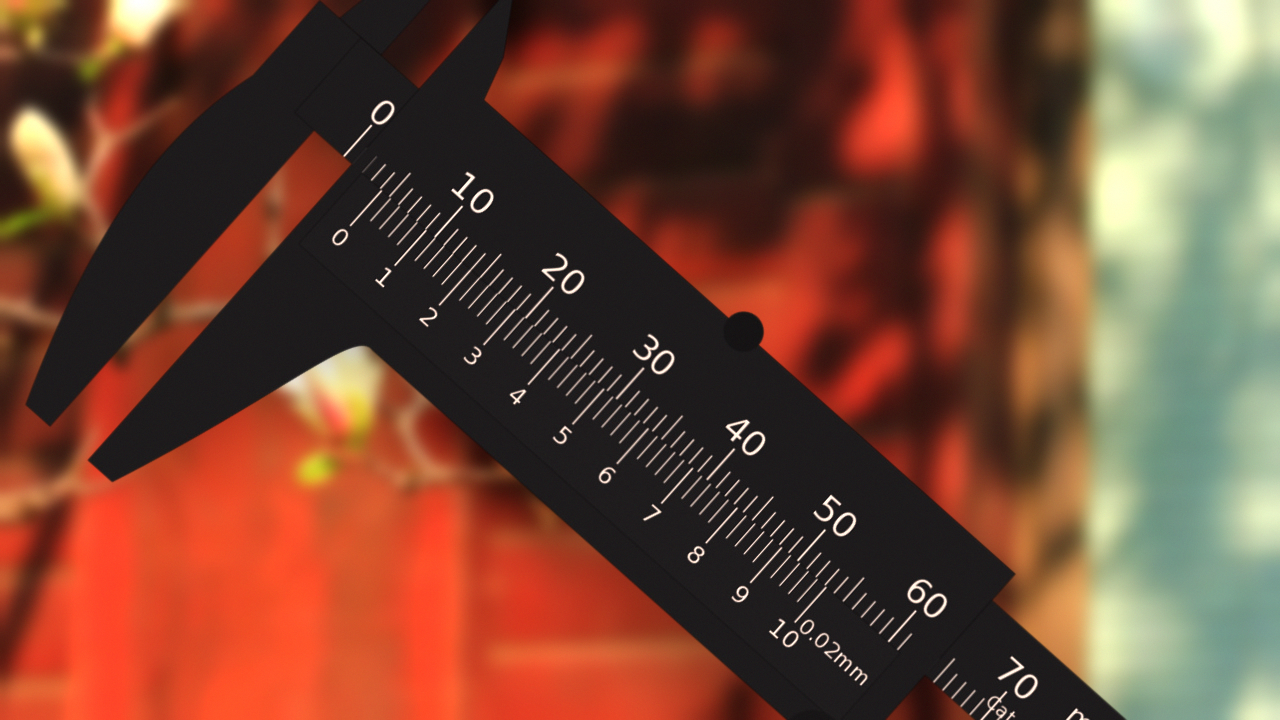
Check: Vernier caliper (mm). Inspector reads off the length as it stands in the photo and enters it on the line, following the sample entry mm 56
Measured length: mm 4.2
